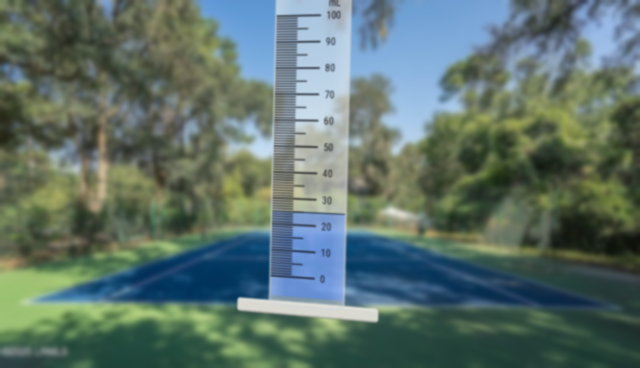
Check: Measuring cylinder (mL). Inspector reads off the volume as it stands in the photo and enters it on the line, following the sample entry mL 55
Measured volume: mL 25
